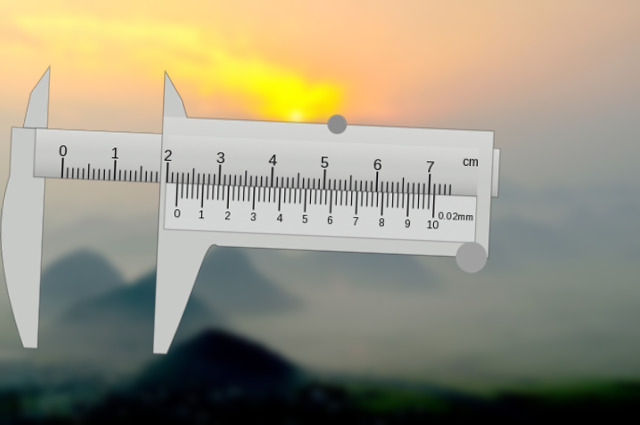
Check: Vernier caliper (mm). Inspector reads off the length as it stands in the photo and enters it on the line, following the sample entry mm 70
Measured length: mm 22.0
